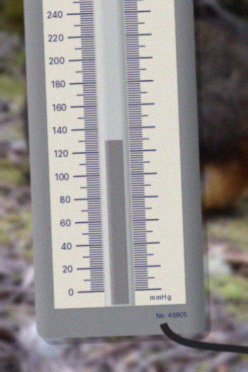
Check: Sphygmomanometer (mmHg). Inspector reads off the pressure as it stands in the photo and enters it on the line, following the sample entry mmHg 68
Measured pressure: mmHg 130
